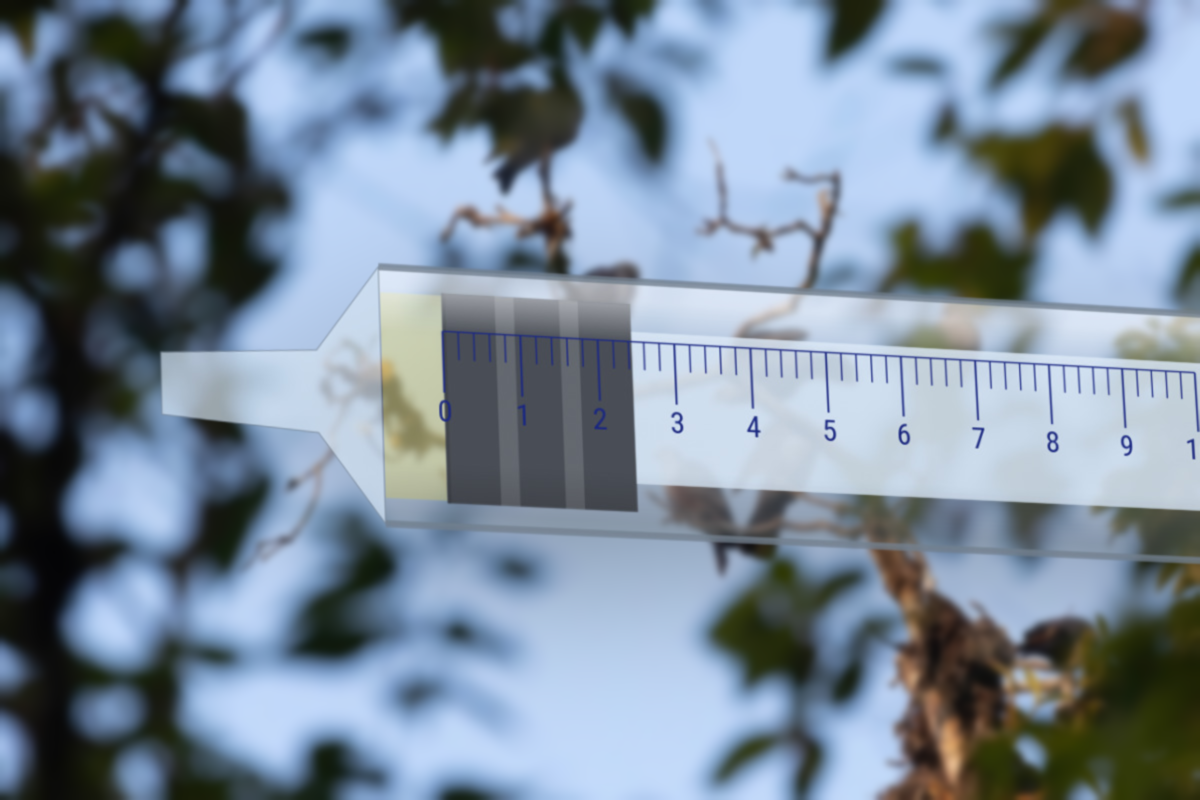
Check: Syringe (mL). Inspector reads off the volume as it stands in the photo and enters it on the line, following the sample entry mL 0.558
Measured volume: mL 0
